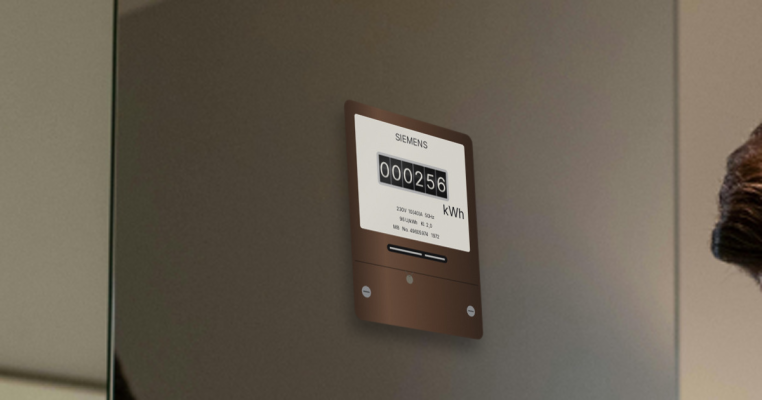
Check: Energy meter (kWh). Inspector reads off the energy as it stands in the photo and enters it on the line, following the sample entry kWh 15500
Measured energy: kWh 256
